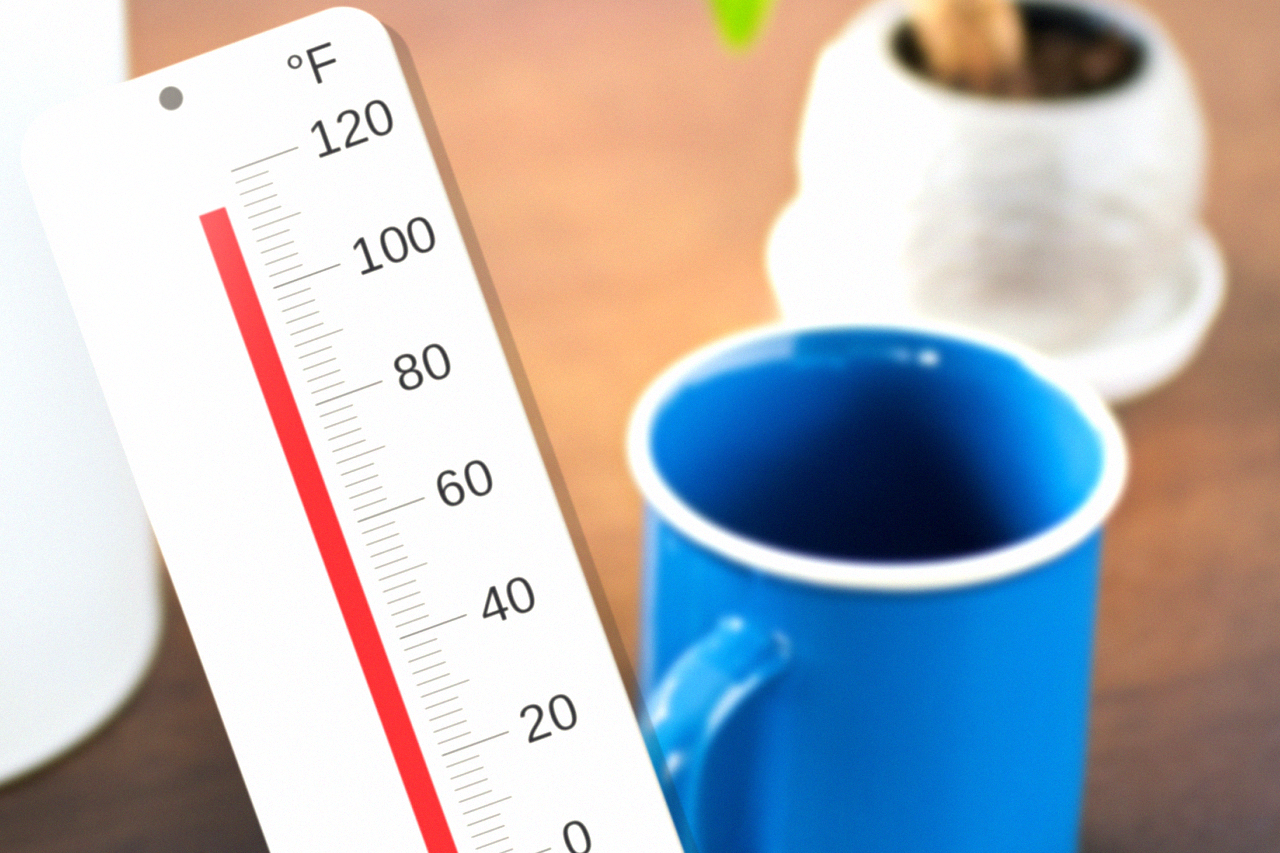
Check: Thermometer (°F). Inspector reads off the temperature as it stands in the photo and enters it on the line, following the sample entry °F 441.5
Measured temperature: °F 115
